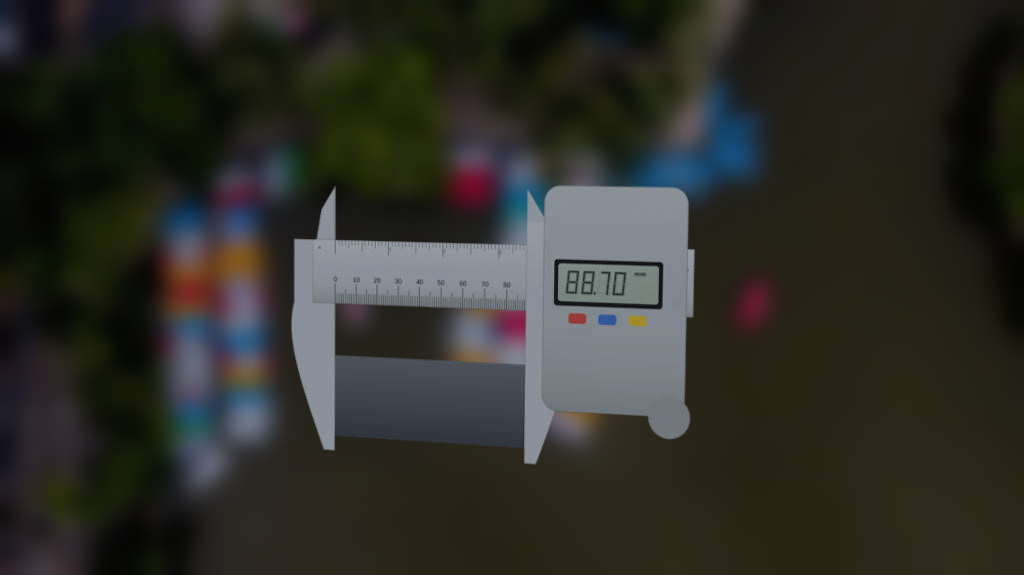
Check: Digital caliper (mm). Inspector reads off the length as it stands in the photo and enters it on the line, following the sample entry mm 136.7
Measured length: mm 88.70
